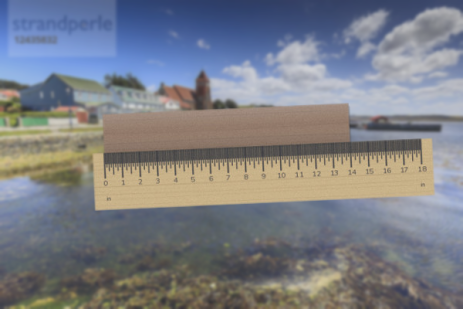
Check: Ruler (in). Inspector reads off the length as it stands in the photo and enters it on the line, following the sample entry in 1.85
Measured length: in 14
